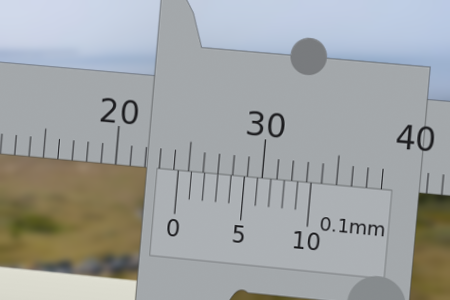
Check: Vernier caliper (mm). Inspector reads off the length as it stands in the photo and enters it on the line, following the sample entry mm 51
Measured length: mm 24.3
